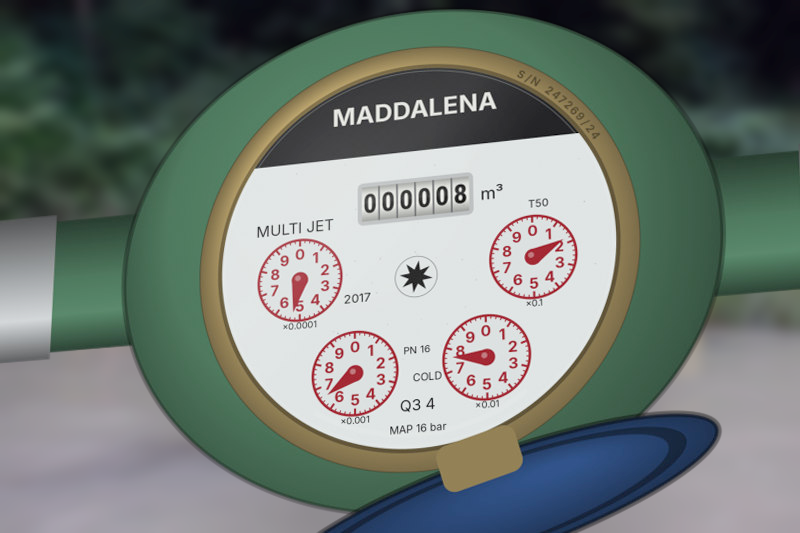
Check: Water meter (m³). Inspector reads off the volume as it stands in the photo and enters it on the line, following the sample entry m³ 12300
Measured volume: m³ 8.1765
